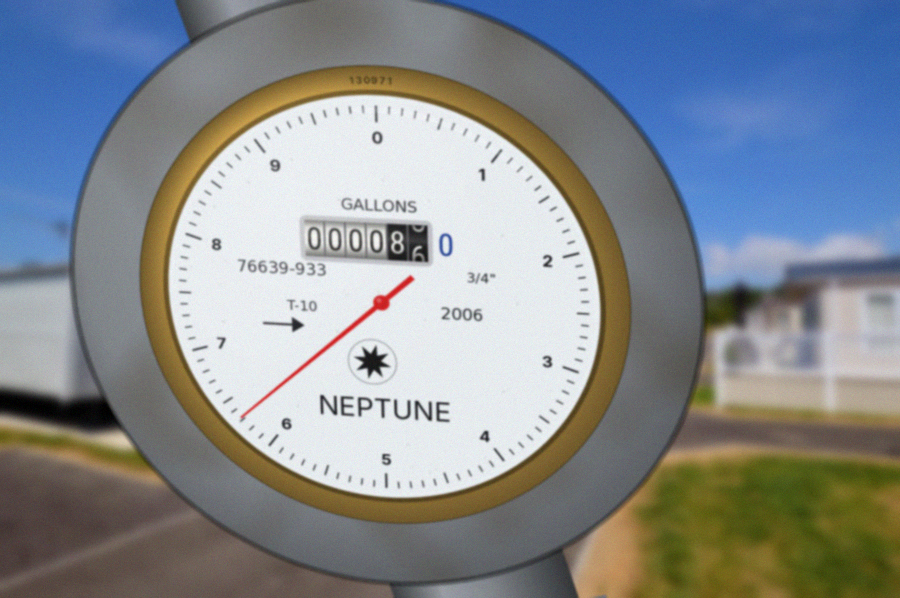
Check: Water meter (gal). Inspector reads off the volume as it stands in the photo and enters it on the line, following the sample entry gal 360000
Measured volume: gal 856.3
